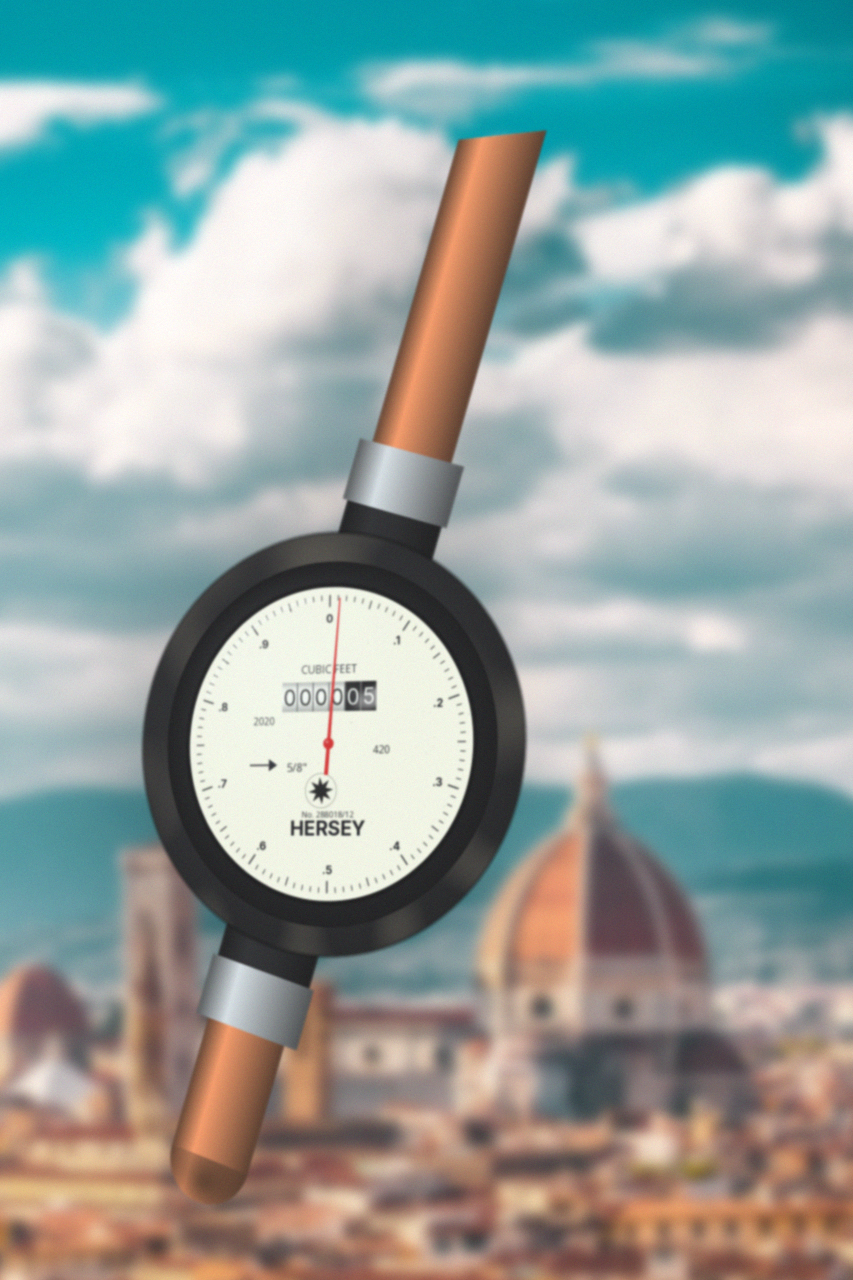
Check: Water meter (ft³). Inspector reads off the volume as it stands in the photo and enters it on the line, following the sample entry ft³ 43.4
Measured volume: ft³ 5.01
